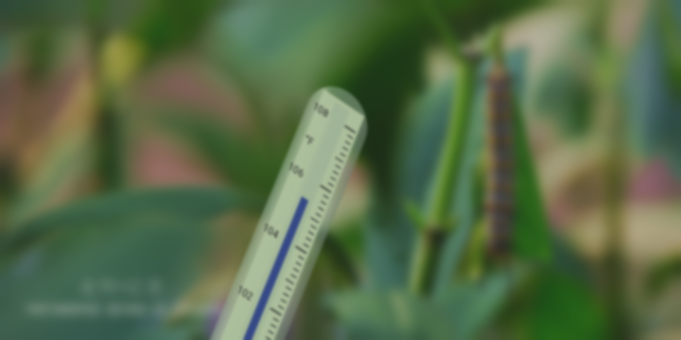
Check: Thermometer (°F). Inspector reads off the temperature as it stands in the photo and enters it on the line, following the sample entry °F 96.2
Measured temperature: °F 105.4
